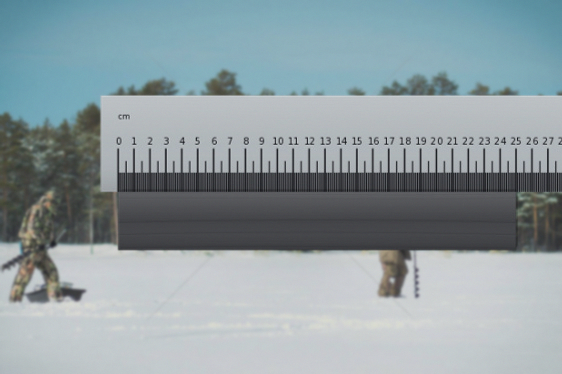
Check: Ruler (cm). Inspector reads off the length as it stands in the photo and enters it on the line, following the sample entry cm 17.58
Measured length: cm 25
